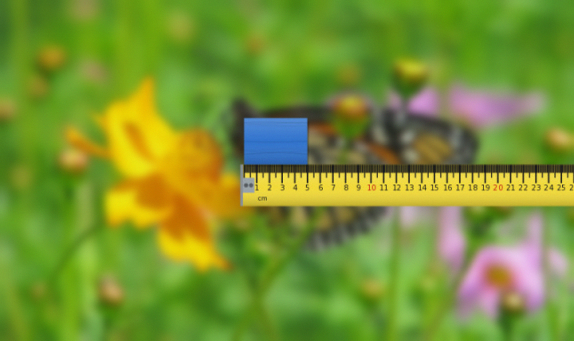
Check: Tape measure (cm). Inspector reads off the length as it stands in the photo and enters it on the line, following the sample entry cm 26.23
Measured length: cm 5
